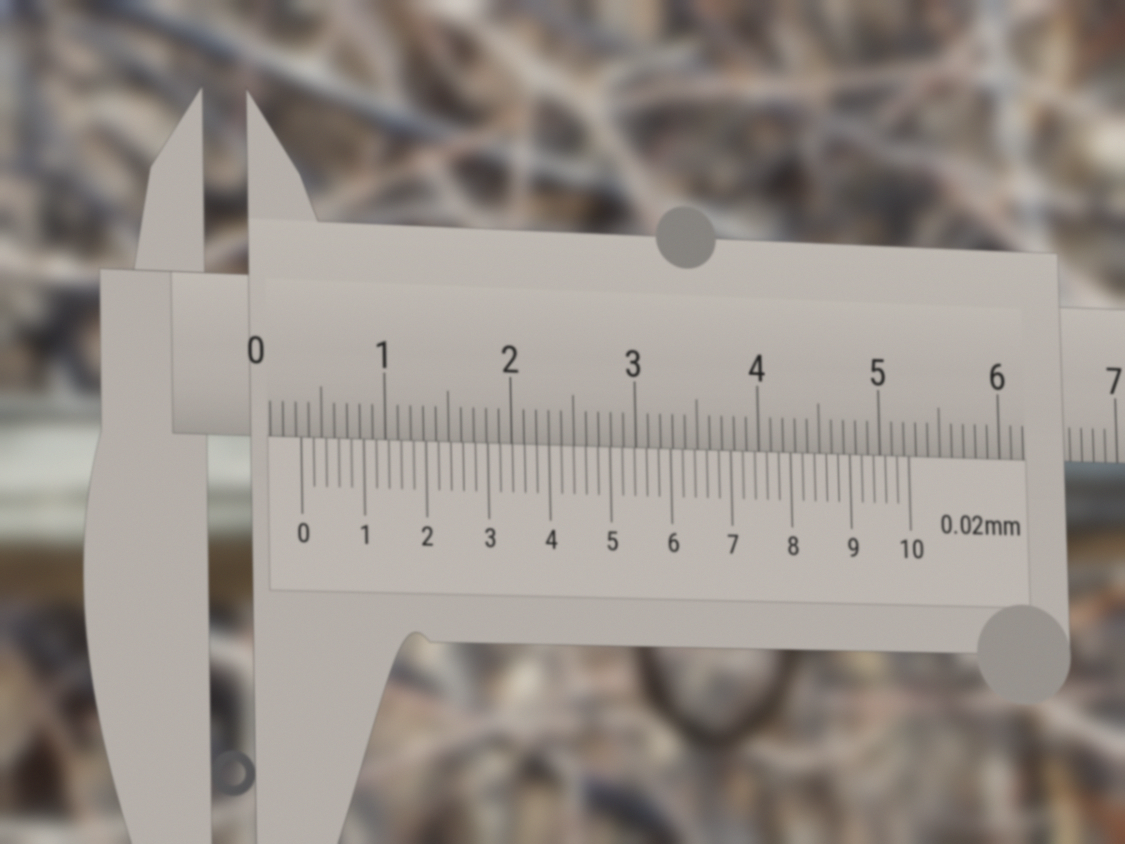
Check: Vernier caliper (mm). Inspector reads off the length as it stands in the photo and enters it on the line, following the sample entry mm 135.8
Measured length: mm 3.4
